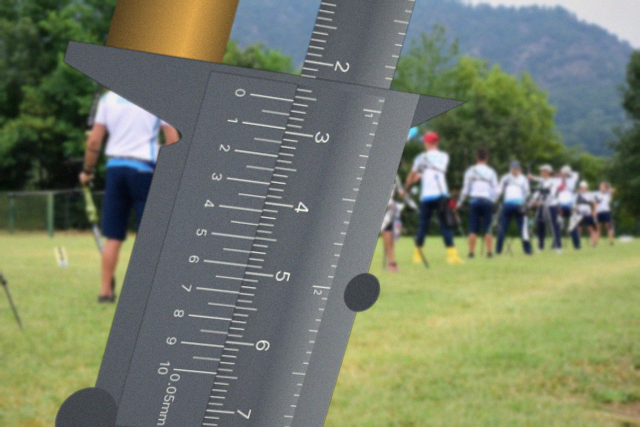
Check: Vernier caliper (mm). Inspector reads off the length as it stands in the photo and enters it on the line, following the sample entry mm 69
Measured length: mm 25.6
